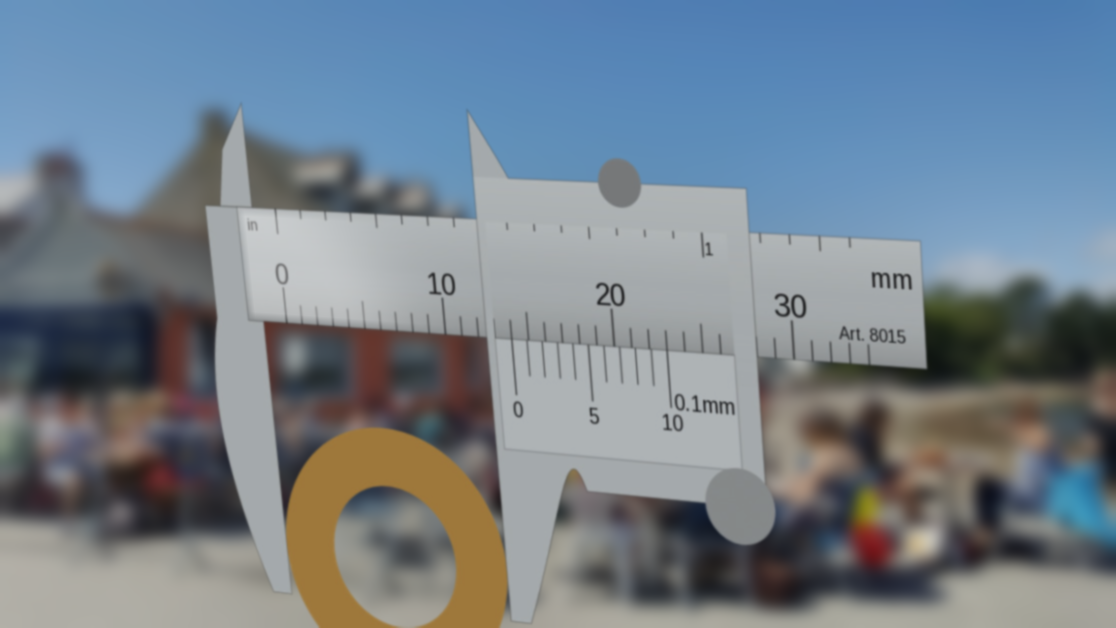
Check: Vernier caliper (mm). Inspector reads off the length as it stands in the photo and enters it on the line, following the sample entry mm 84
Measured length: mm 14.0
